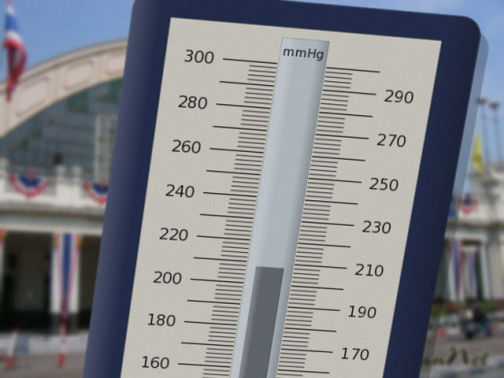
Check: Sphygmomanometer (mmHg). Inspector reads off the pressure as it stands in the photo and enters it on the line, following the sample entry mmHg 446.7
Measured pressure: mmHg 208
